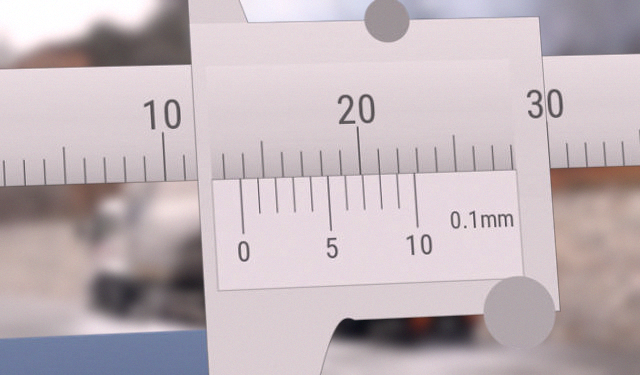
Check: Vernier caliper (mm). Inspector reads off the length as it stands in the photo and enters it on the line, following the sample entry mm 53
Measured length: mm 13.8
